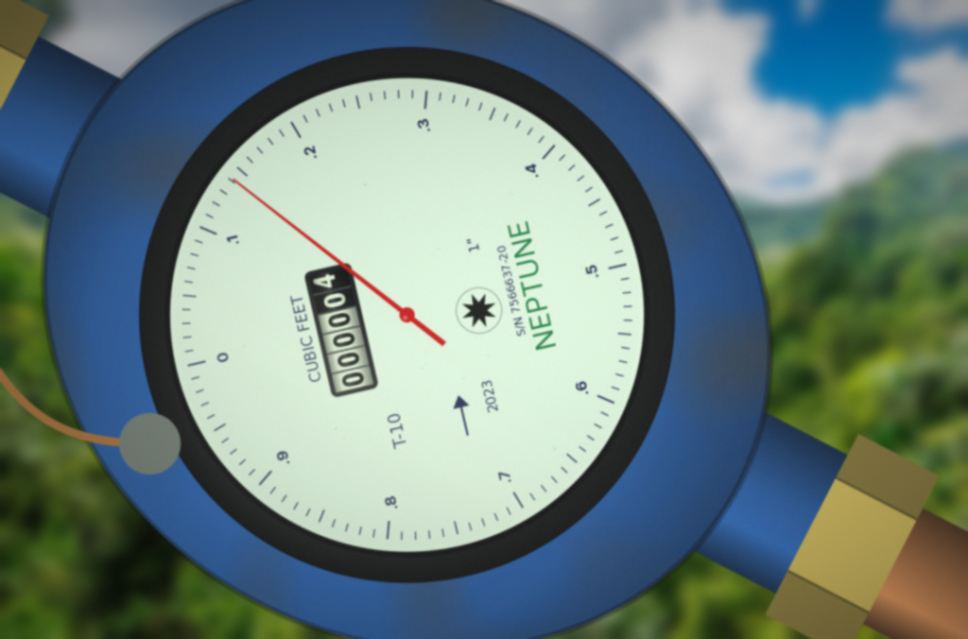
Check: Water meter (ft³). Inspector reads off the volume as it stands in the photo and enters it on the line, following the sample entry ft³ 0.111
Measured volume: ft³ 4.14
